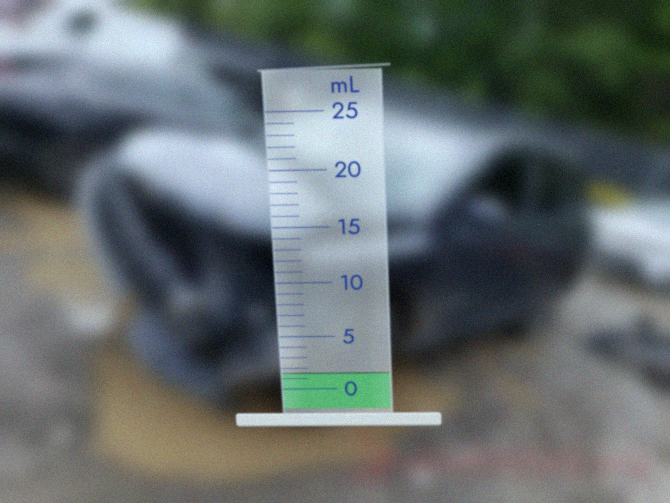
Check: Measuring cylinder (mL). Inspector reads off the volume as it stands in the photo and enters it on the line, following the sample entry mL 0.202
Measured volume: mL 1.5
